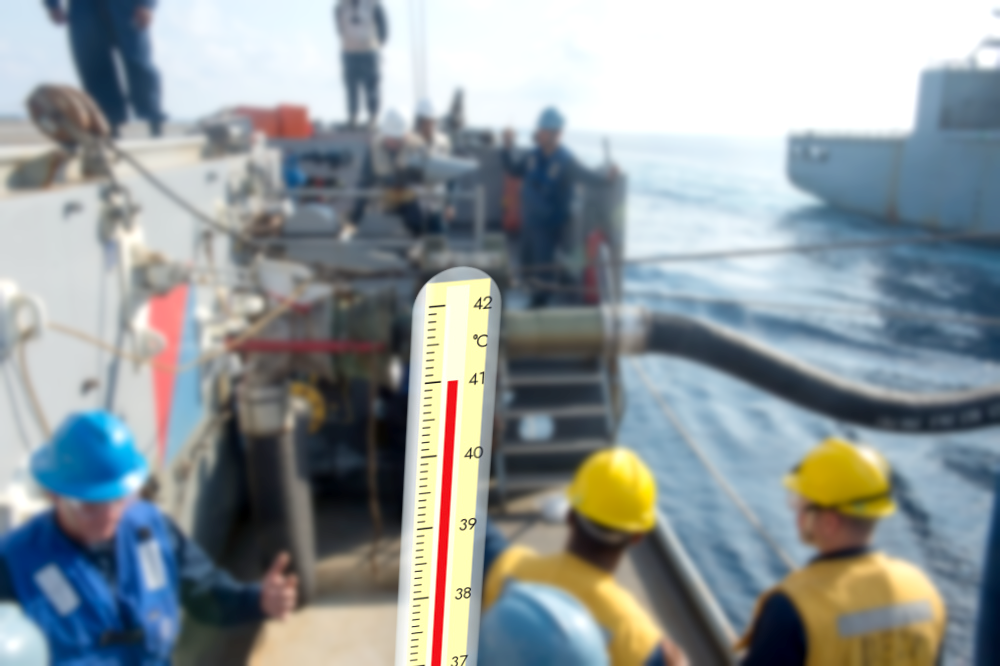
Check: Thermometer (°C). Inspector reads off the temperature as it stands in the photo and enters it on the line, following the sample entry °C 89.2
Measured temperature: °C 41
